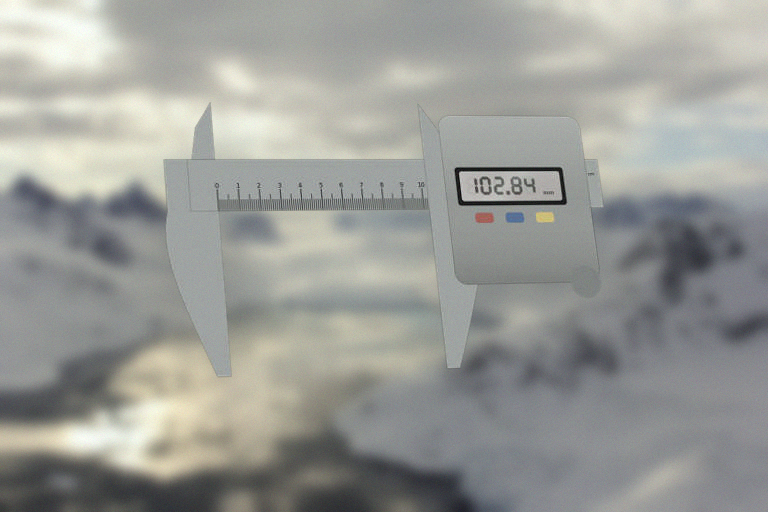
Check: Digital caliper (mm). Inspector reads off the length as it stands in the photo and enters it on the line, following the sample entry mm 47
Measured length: mm 102.84
